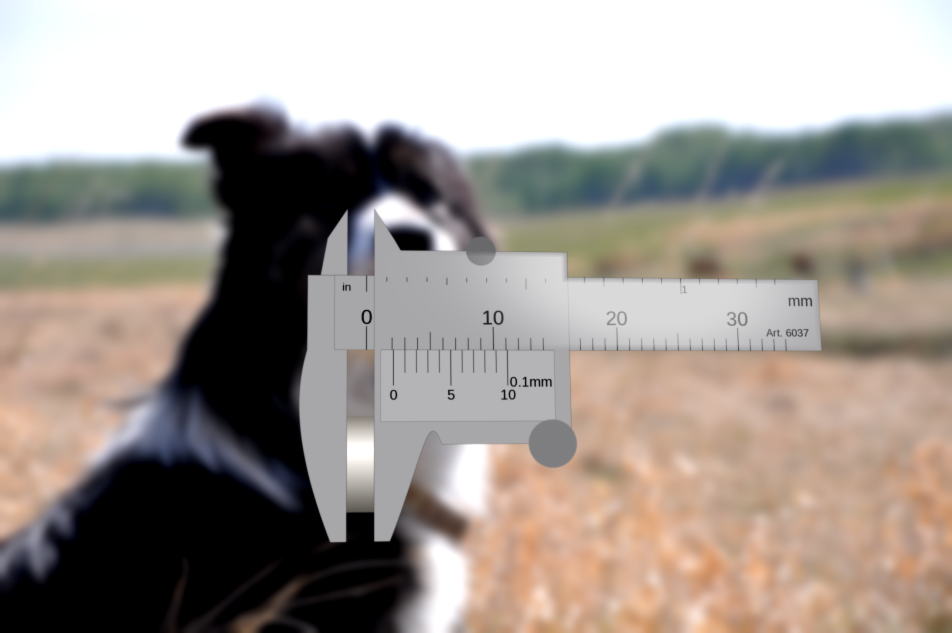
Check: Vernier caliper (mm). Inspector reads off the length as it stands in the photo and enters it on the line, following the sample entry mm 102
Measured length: mm 2.1
